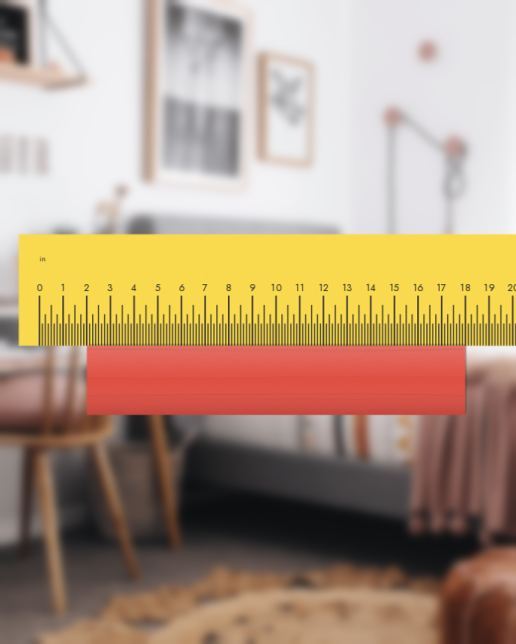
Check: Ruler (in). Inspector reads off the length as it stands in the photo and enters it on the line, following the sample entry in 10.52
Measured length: in 16
